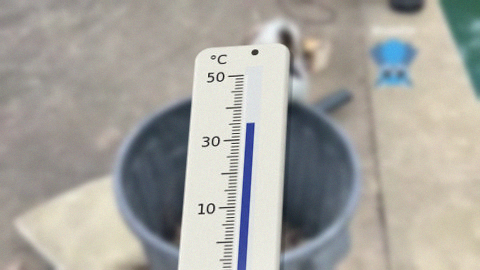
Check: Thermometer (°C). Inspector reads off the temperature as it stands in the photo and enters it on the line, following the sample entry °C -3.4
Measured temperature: °C 35
